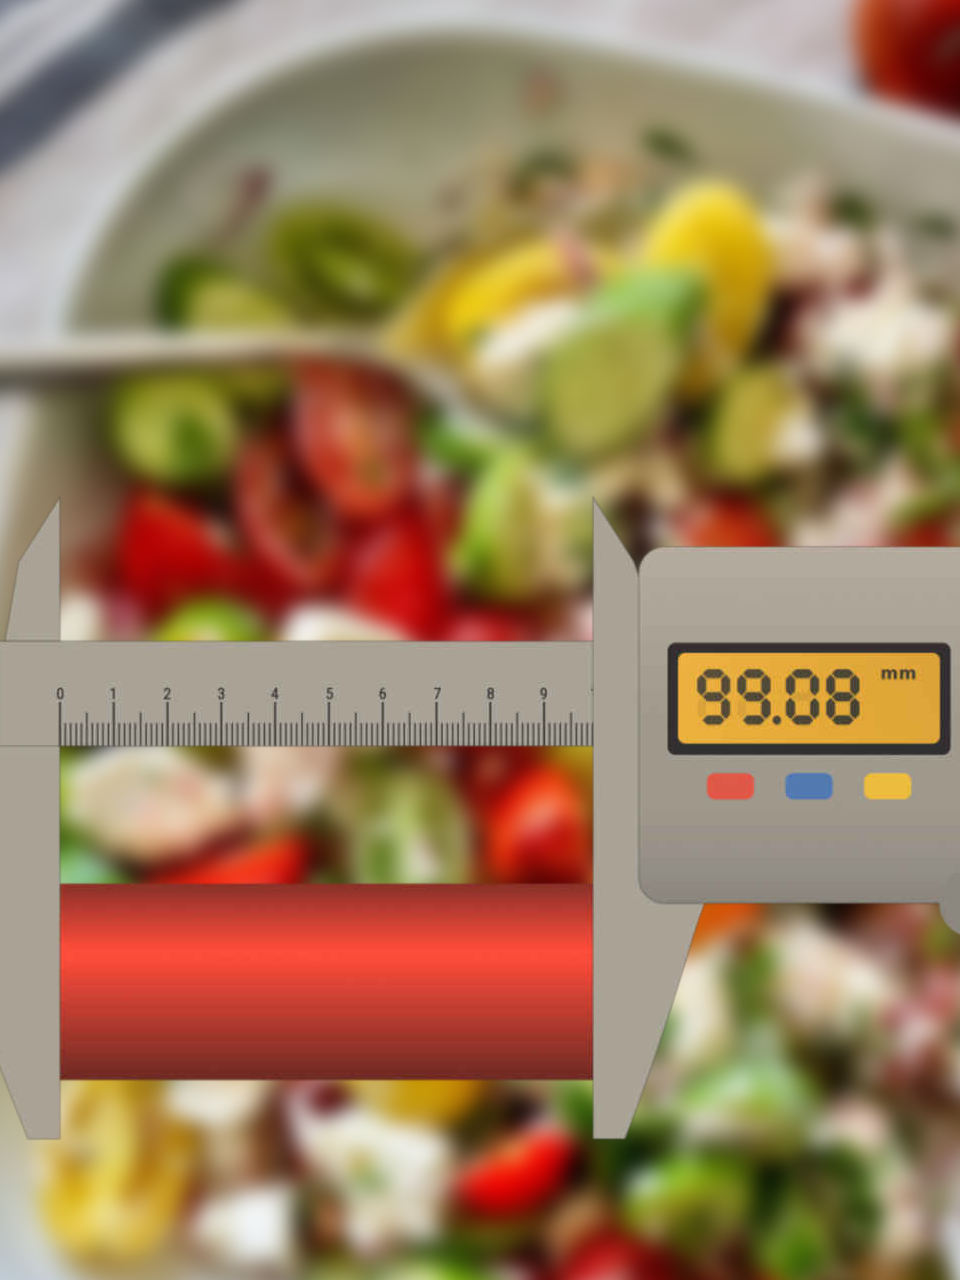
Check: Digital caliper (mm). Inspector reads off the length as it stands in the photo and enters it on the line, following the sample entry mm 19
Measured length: mm 99.08
